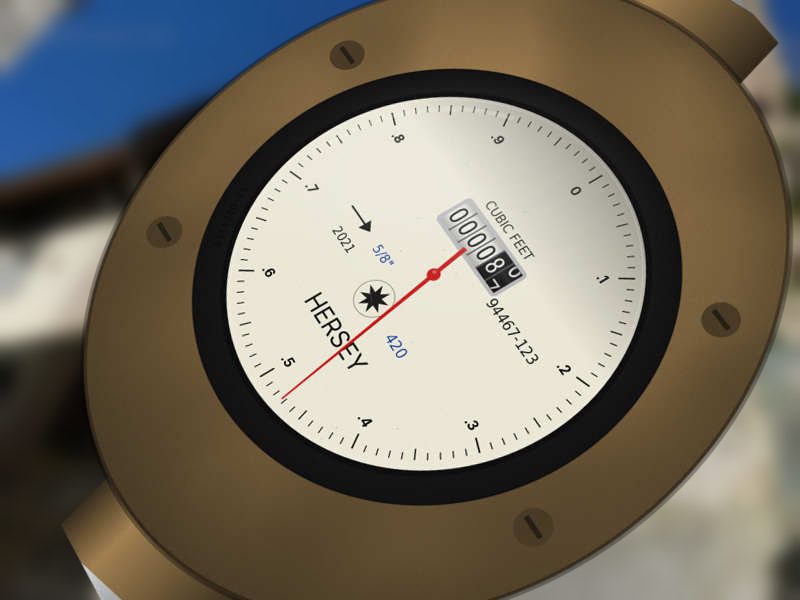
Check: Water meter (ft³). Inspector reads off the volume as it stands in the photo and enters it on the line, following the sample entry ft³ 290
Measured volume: ft³ 86.47
